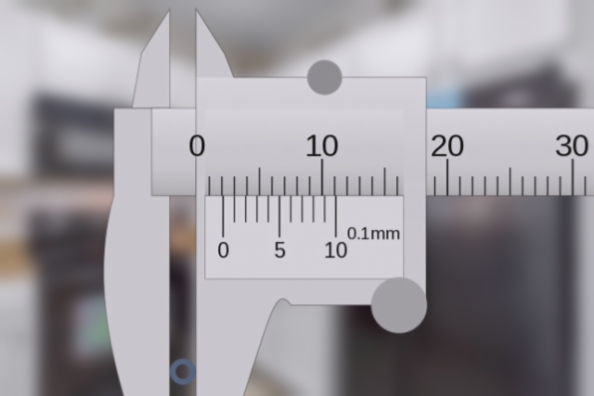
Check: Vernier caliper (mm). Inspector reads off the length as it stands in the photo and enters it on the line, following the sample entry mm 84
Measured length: mm 2.1
